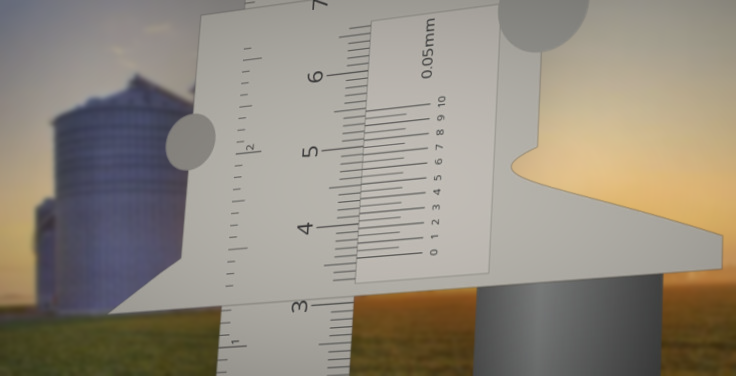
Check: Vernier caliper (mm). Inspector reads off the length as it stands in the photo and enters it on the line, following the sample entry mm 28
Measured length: mm 35.6
